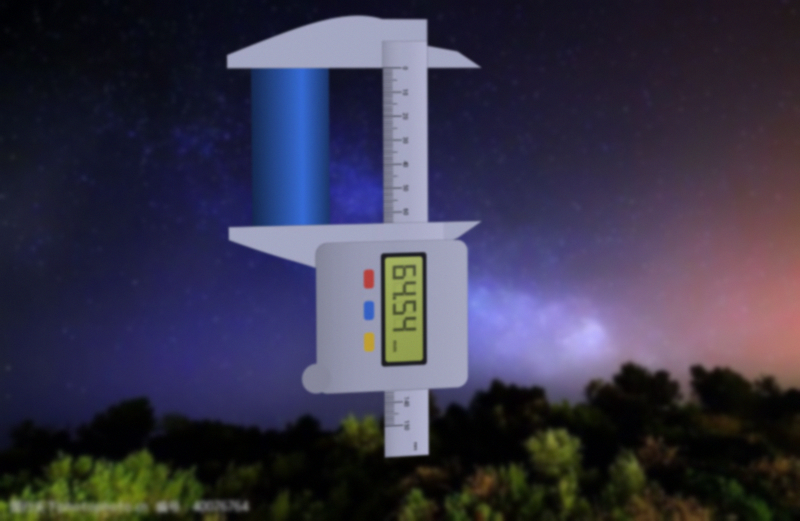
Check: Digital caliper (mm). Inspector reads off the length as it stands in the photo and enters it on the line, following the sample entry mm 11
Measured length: mm 64.54
